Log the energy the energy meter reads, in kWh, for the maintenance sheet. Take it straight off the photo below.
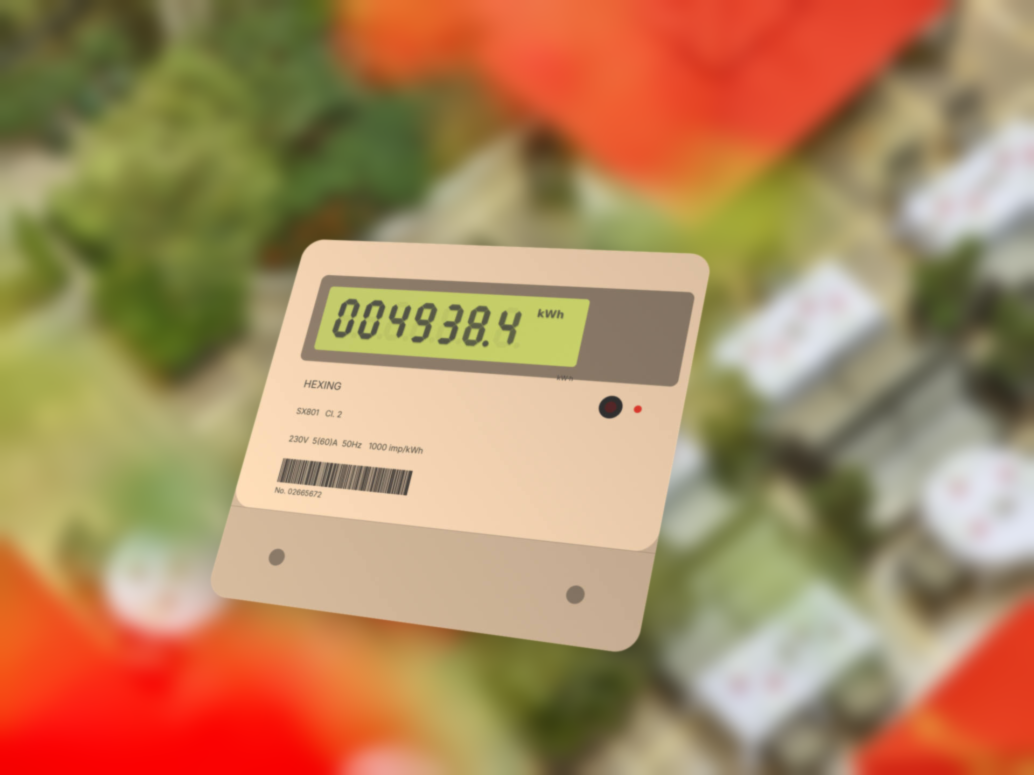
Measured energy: 4938.4 kWh
